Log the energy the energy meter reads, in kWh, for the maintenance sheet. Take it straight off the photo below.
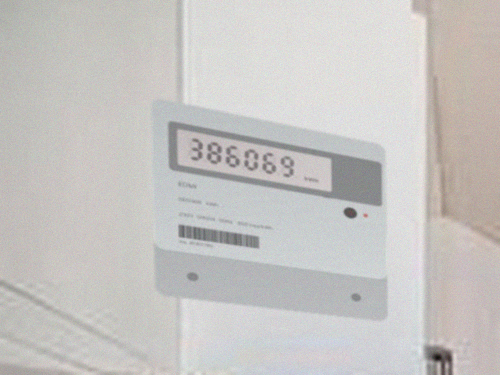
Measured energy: 386069 kWh
